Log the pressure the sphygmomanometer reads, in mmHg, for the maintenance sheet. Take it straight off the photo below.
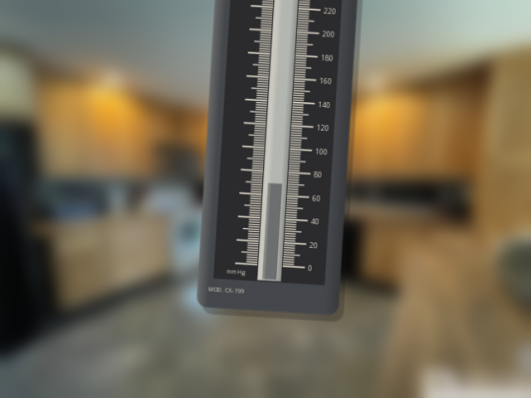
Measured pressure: 70 mmHg
